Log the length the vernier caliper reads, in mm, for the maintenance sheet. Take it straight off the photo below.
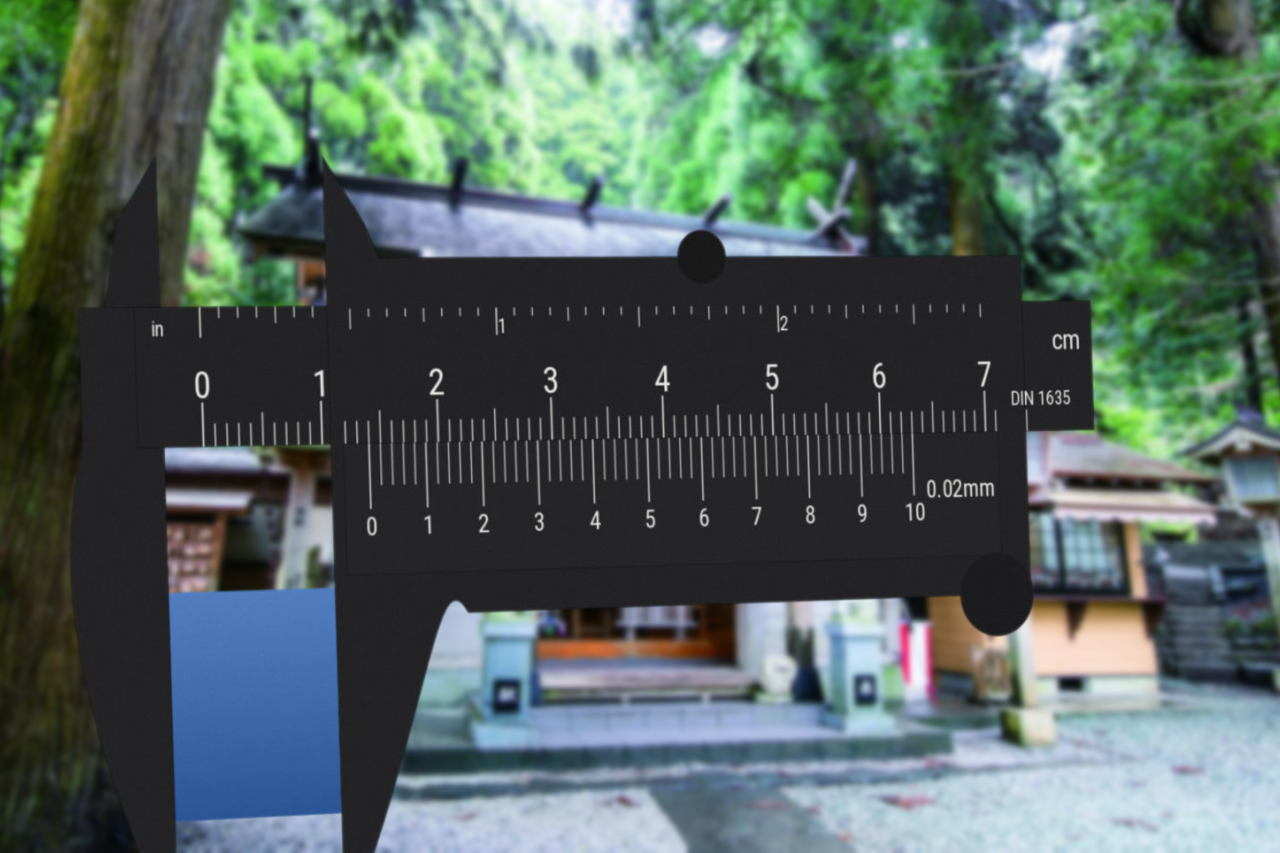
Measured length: 14.0 mm
